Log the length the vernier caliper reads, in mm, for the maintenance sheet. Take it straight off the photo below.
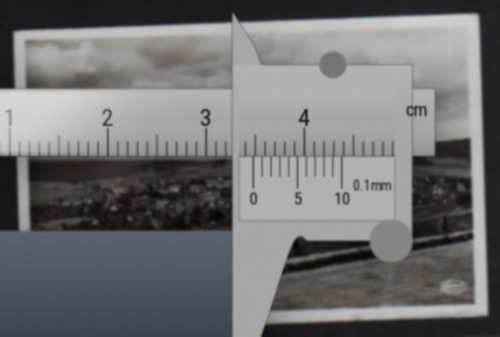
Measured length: 34.8 mm
